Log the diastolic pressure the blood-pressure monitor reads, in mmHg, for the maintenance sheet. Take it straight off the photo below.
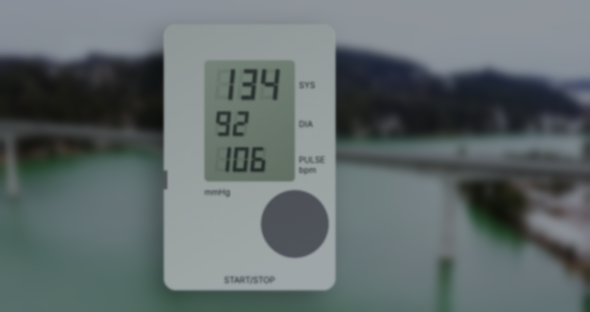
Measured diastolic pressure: 92 mmHg
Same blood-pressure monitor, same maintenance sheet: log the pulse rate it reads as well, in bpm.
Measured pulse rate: 106 bpm
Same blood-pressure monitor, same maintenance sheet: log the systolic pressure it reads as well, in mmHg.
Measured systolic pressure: 134 mmHg
